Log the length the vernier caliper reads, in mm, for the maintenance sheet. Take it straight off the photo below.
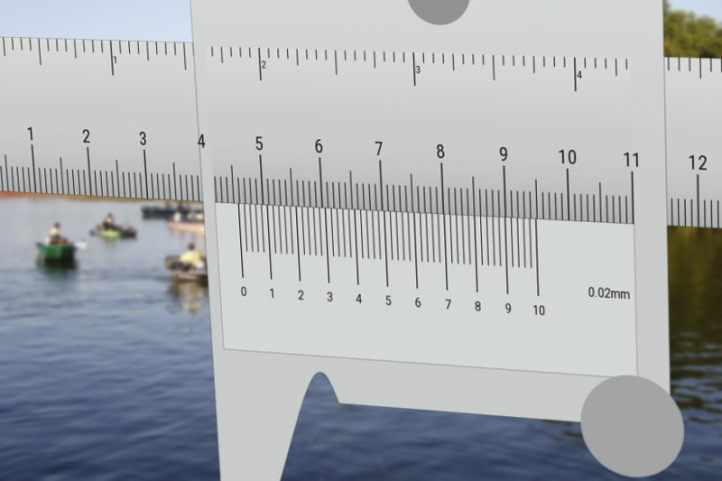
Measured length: 45.8 mm
